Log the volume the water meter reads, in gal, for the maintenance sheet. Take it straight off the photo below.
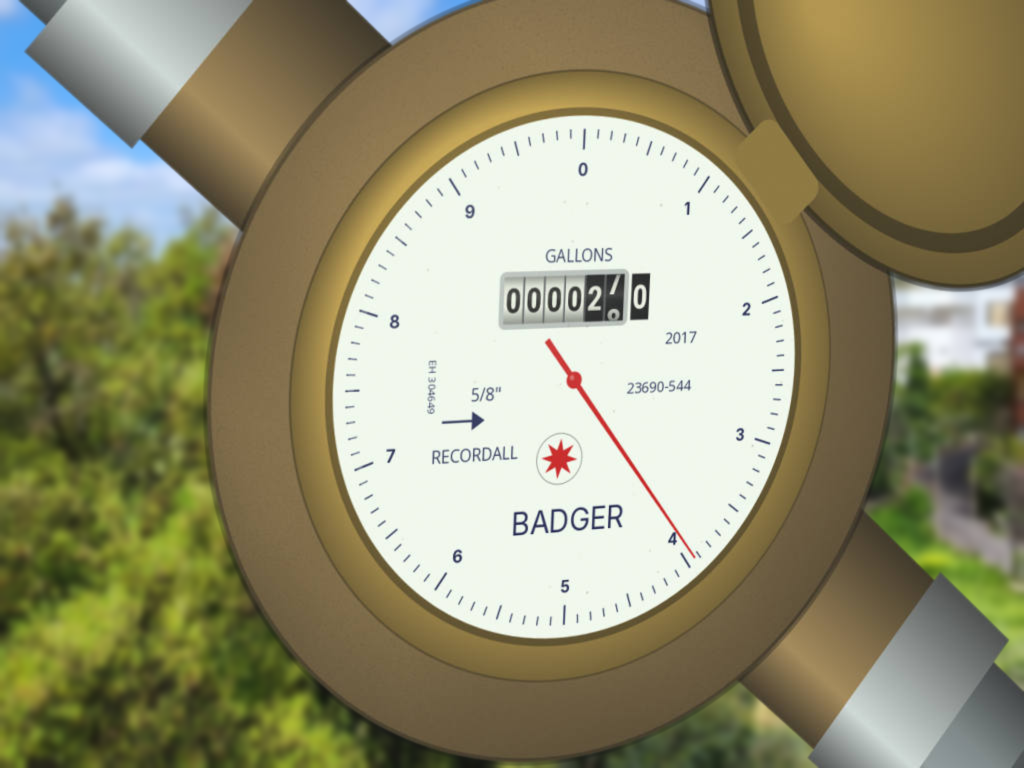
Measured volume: 273.9 gal
